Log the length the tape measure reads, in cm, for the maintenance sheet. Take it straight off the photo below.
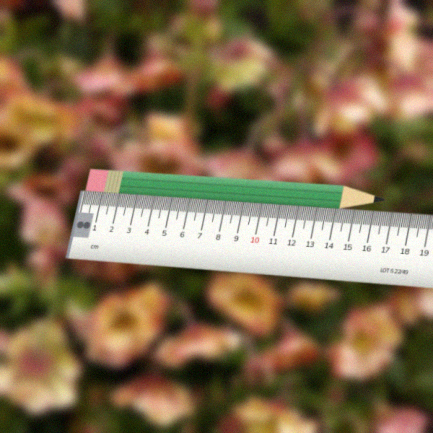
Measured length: 16.5 cm
